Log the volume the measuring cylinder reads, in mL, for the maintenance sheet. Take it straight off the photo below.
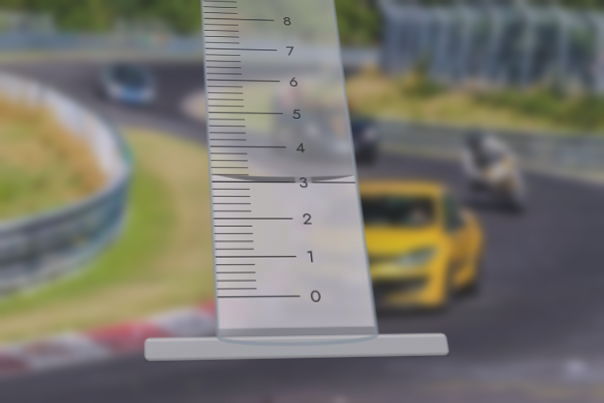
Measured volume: 3 mL
